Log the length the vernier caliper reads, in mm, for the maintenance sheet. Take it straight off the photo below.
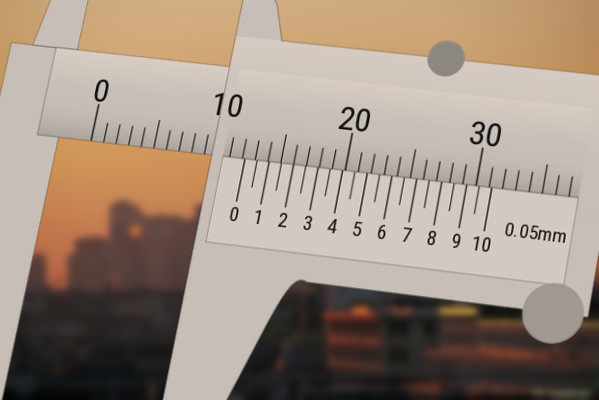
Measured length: 12.2 mm
